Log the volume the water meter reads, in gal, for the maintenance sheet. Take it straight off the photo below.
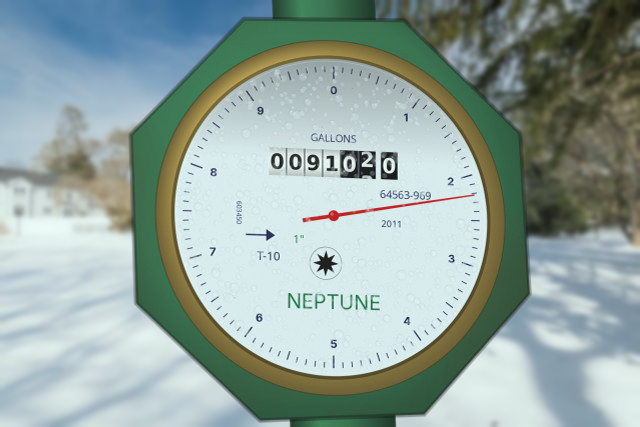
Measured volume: 91022.2 gal
